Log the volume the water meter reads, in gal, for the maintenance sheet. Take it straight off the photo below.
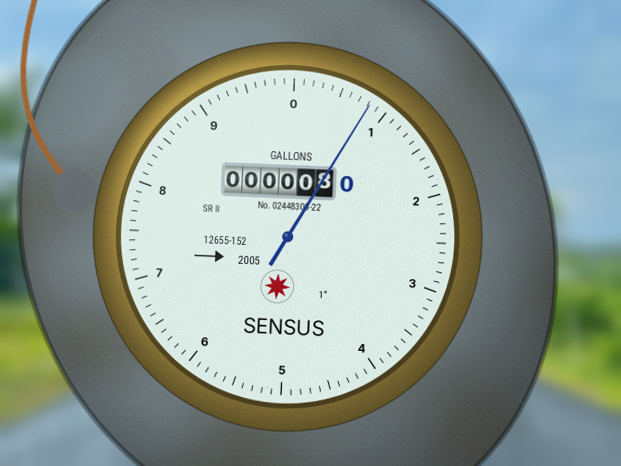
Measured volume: 80.8 gal
